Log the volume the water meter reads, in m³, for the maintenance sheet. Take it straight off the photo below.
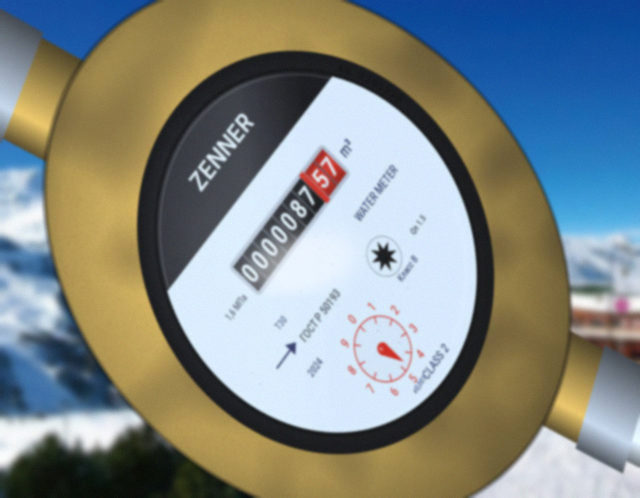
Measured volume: 87.574 m³
